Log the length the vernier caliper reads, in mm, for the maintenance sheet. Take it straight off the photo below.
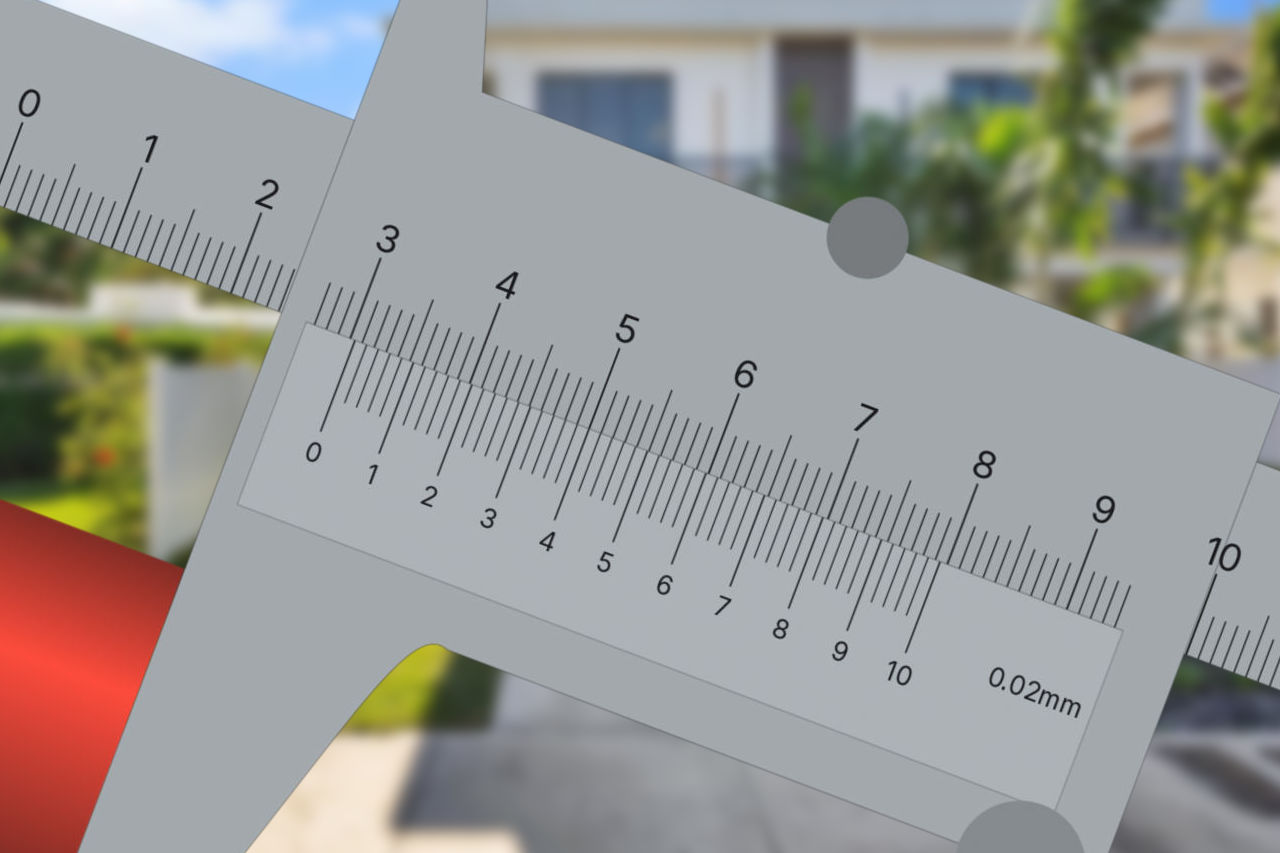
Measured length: 30.4 mm
